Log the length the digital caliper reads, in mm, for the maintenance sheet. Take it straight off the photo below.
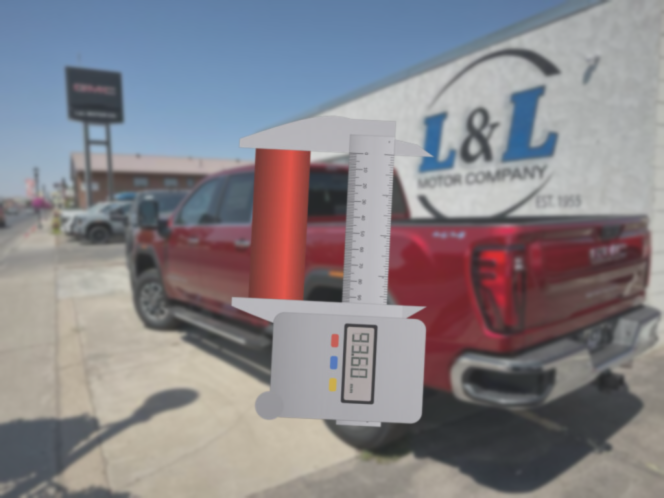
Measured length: 93.60 mm
